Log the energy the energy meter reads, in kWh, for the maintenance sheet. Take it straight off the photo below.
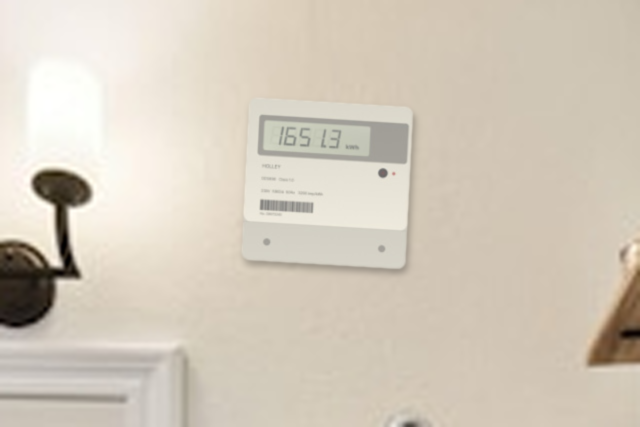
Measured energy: 1651.3 kWh
